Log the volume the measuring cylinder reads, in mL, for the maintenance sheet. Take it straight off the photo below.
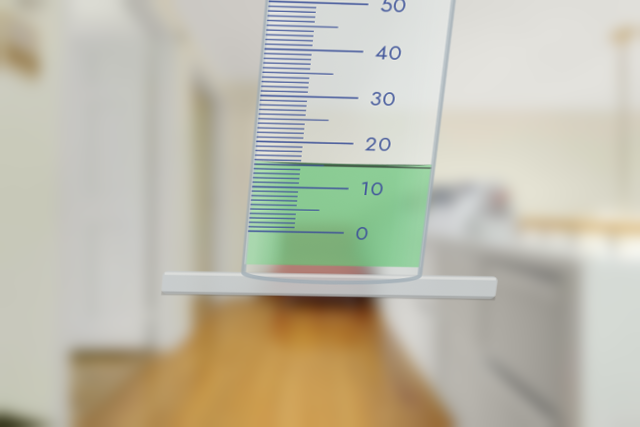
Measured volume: 15 mL
